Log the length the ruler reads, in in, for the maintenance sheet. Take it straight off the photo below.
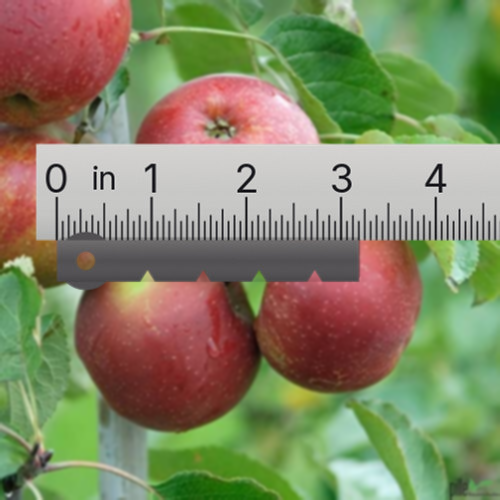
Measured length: 3.1875 in
